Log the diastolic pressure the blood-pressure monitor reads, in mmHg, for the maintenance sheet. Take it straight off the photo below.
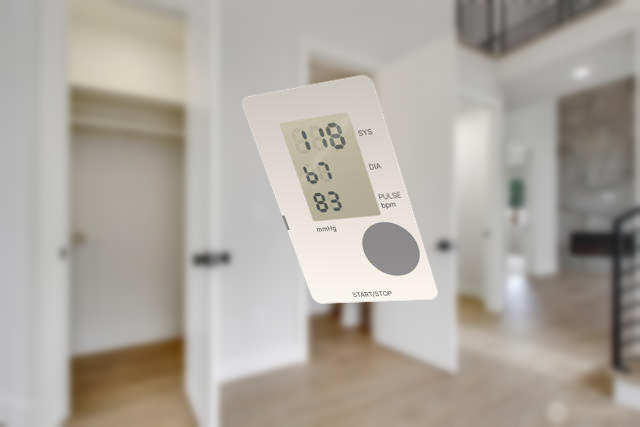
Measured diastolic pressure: 67 mmHg
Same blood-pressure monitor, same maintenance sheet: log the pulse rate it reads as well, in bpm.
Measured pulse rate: 83 bpm
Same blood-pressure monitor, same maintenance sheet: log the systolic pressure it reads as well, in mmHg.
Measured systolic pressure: 118 mmHg
